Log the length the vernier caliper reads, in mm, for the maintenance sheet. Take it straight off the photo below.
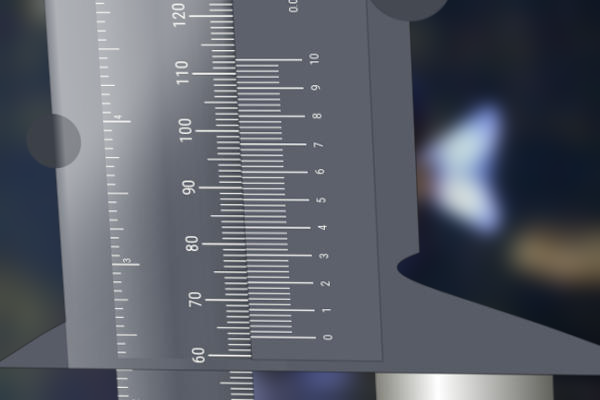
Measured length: 63.4 mm
